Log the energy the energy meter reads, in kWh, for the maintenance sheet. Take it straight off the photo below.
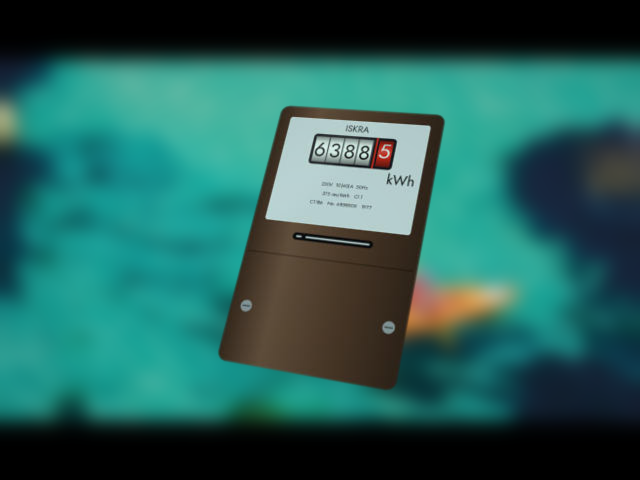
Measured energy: 6388.5 kWh
